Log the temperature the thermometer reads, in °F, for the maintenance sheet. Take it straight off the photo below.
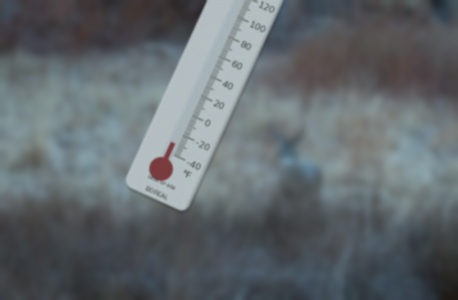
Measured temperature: -30 °F
